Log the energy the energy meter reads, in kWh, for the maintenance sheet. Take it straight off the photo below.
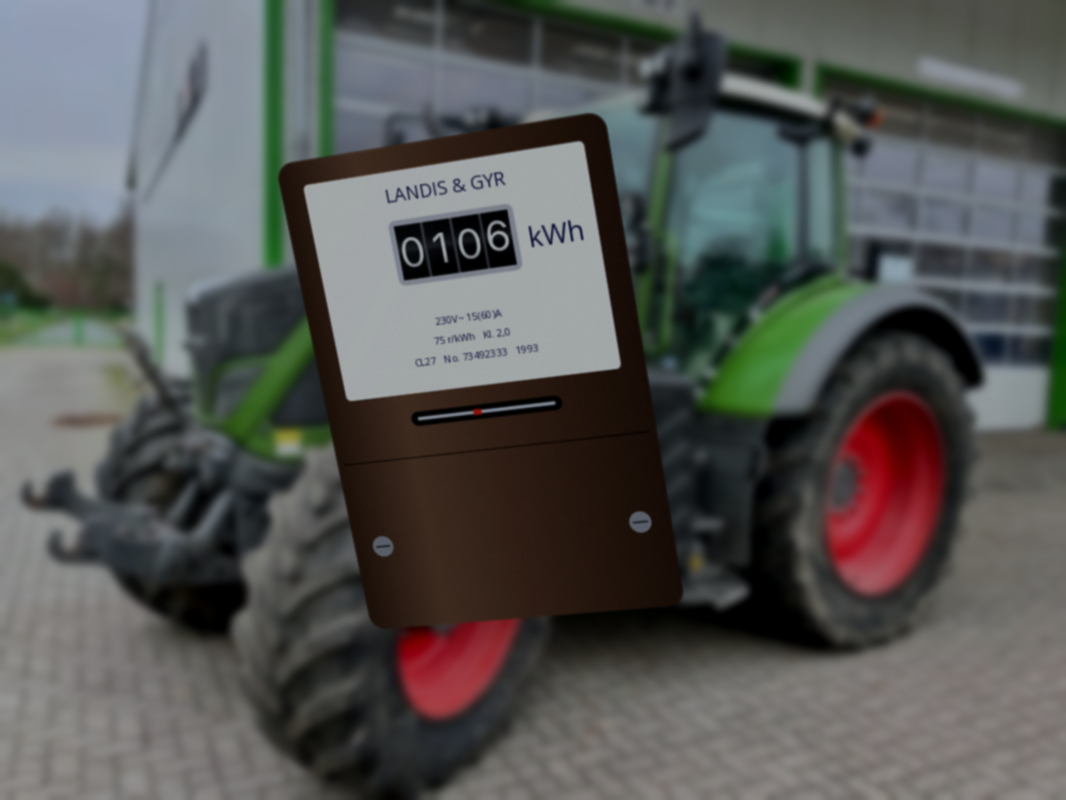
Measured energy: 106 kWh
